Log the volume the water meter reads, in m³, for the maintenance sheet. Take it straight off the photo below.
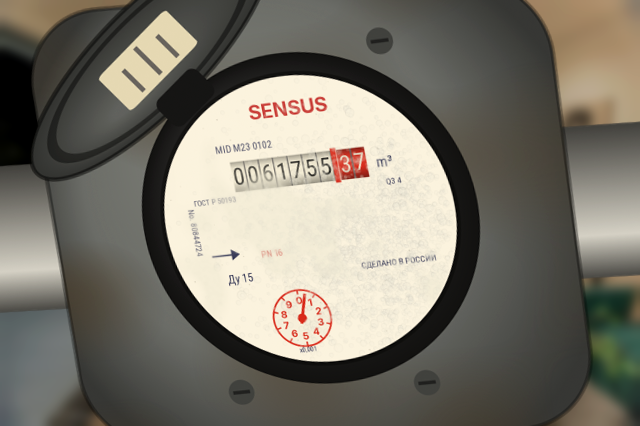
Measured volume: 61755.370 m³
